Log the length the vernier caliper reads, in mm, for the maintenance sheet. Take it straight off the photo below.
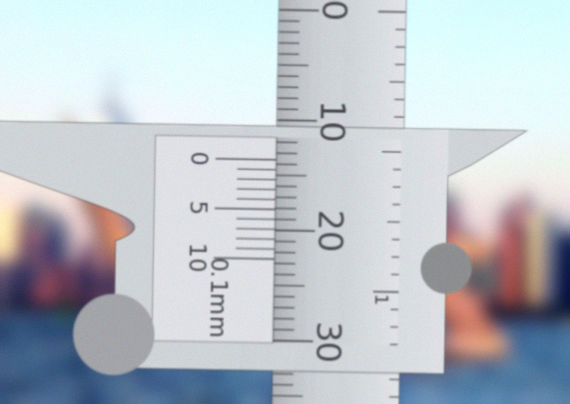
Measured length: 13.6 mm
